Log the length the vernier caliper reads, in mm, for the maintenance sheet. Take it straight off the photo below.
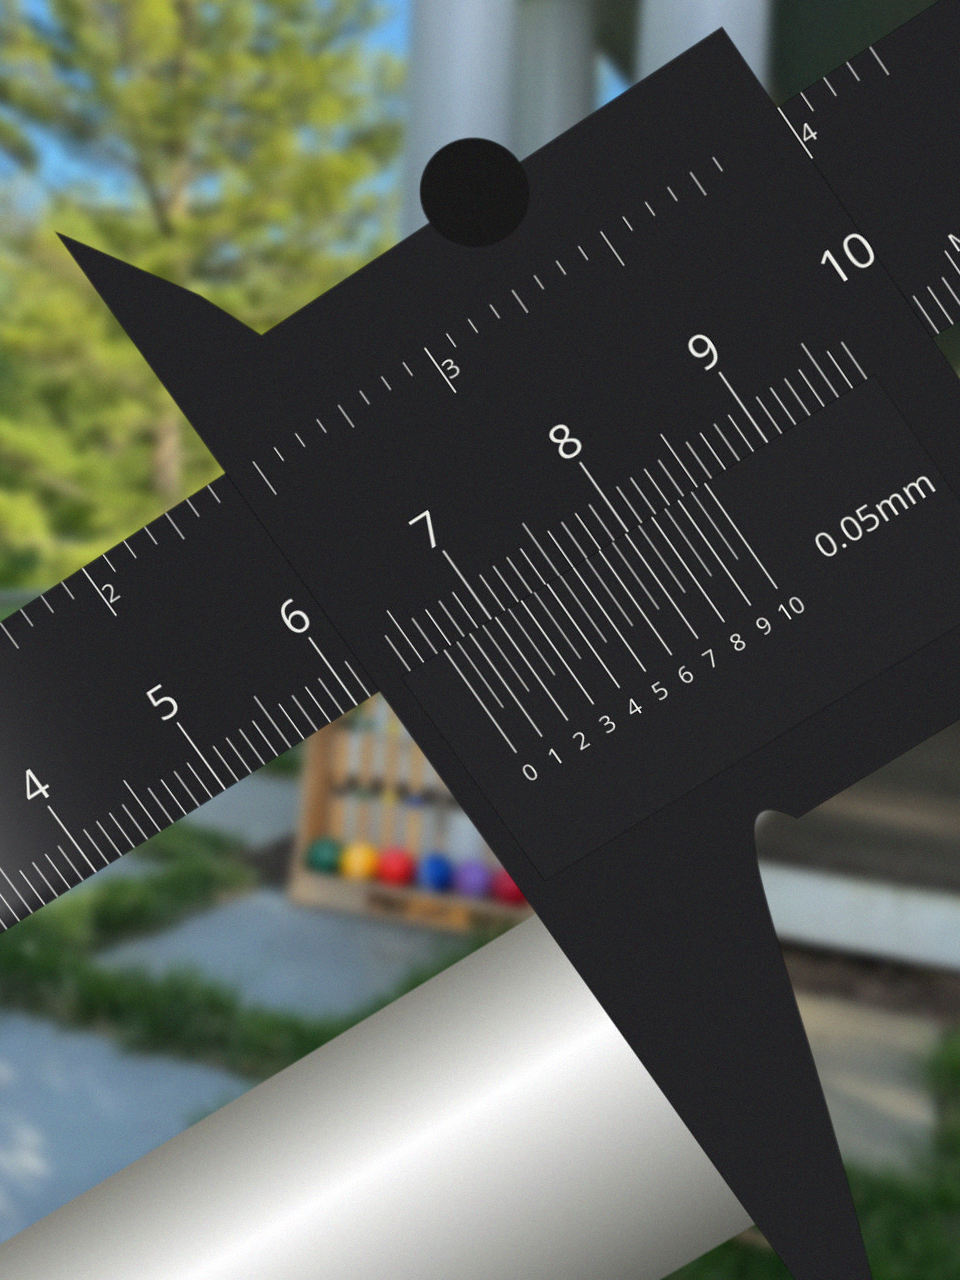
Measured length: 66.5 mm
